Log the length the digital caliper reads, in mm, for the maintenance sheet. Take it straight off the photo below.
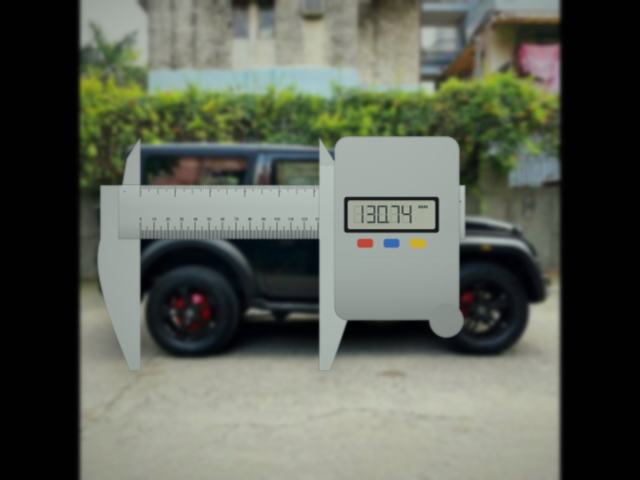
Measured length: 130.74 mm
